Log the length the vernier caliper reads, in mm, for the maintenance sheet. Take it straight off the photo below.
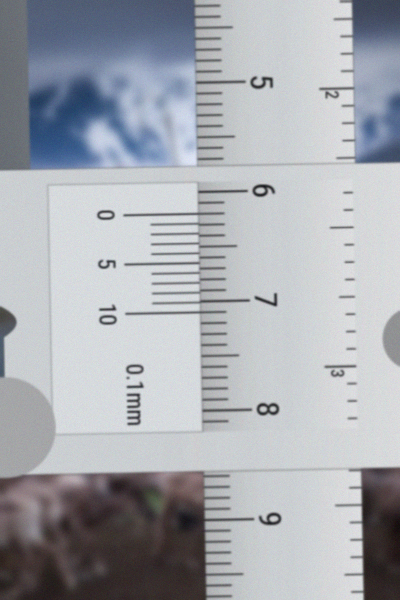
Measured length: 62.0 mm
